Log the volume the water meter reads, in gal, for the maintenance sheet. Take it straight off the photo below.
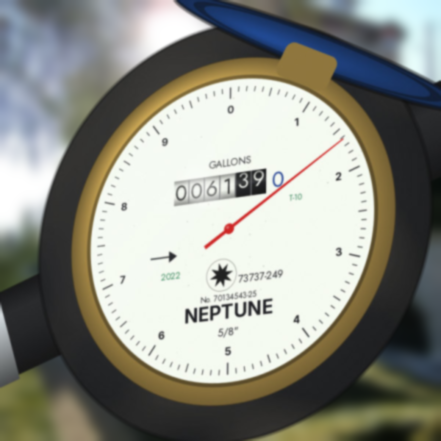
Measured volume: 61391.6 gal
